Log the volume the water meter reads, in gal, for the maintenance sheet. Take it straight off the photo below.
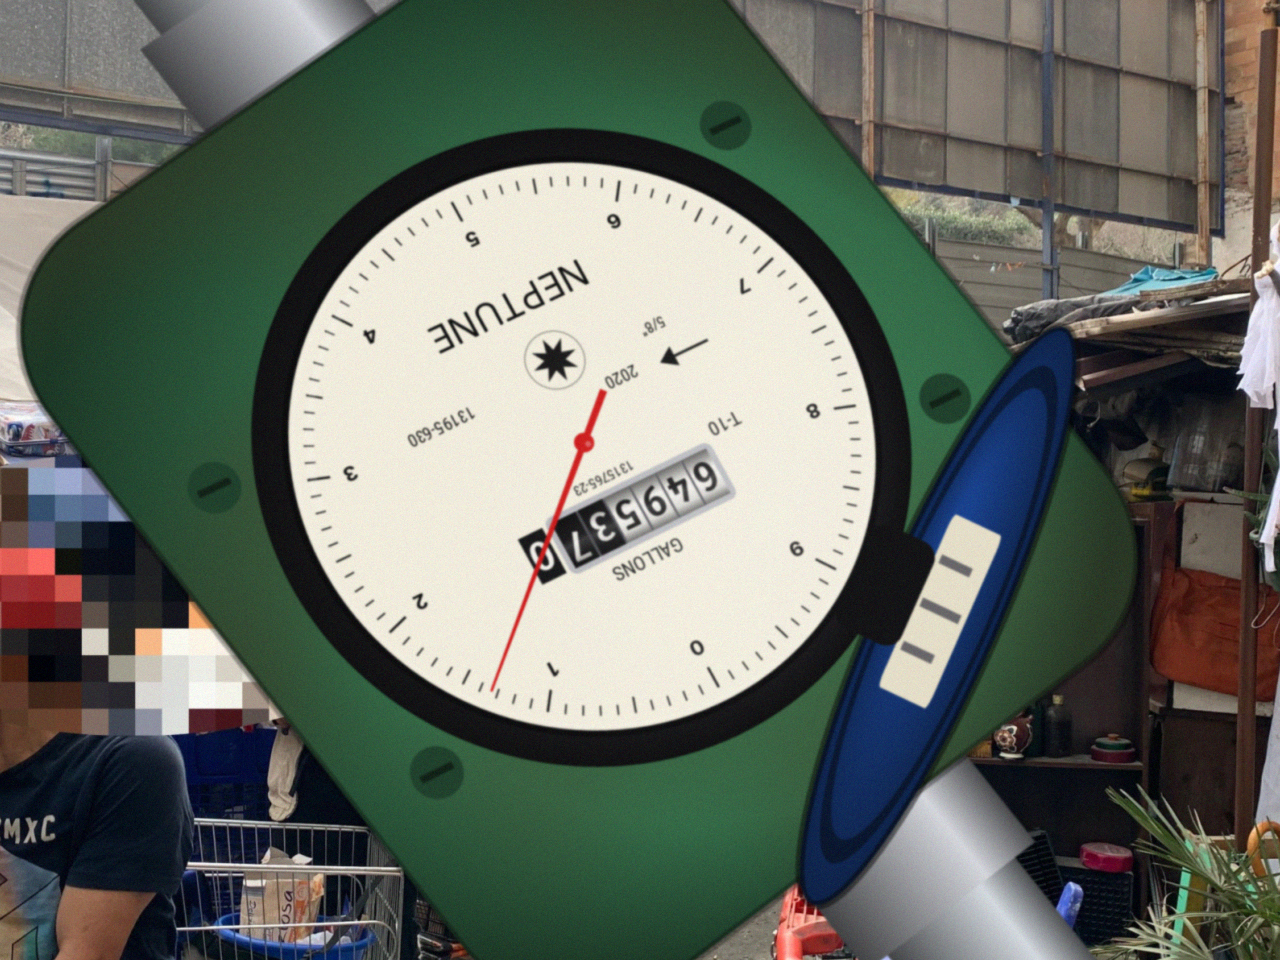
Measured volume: 6495371.3 gal
